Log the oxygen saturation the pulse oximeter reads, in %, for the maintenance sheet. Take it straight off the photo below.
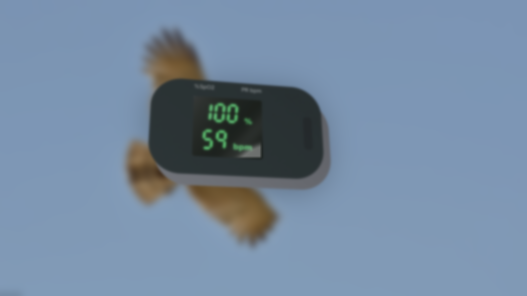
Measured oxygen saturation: 100 %
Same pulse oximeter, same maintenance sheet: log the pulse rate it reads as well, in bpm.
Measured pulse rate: 59 bpm
